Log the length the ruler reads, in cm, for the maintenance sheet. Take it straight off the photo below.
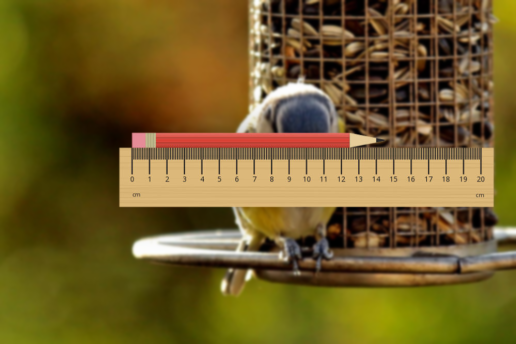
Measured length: 14.5 cm
